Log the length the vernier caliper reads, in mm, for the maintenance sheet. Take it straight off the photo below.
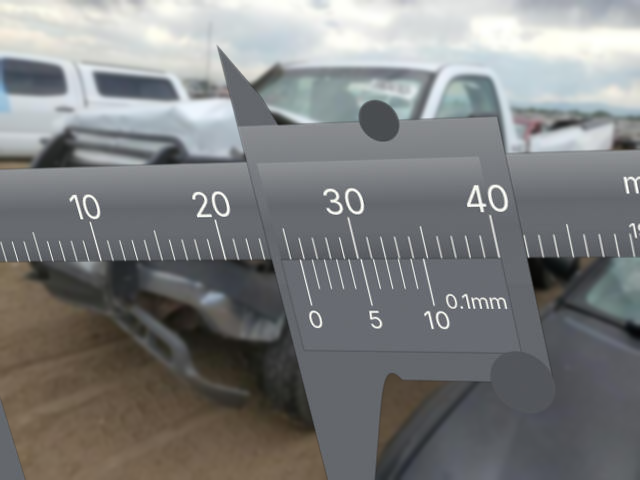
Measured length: 25.7 mm
